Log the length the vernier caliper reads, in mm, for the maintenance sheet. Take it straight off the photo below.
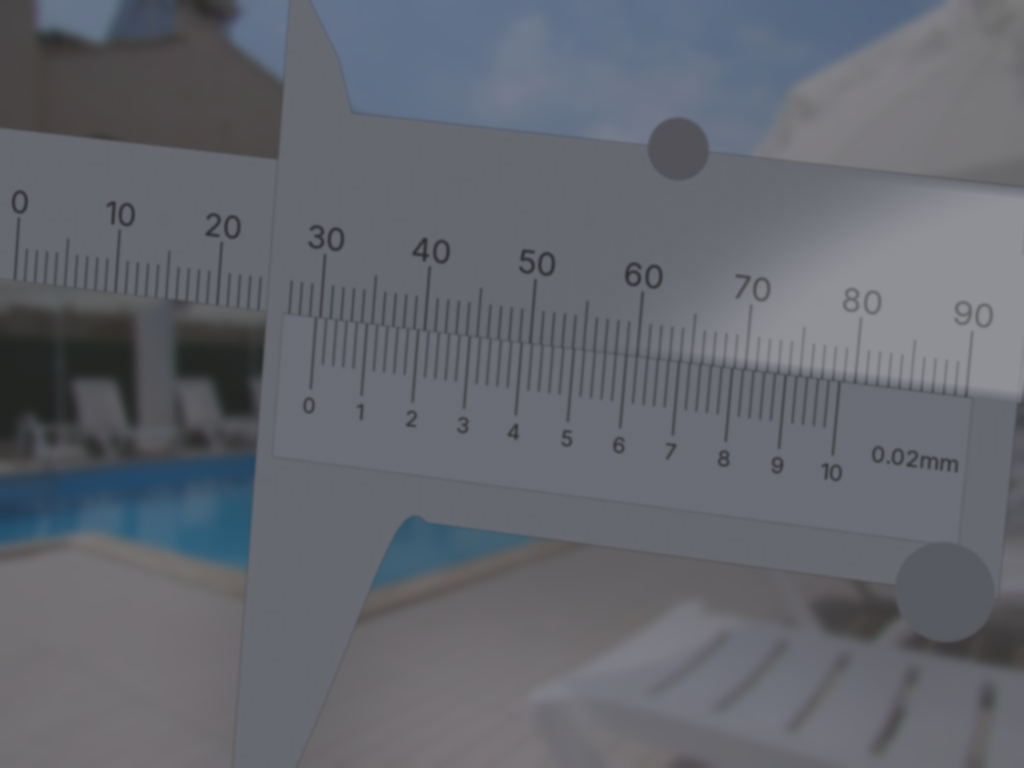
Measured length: 29.6 mm
